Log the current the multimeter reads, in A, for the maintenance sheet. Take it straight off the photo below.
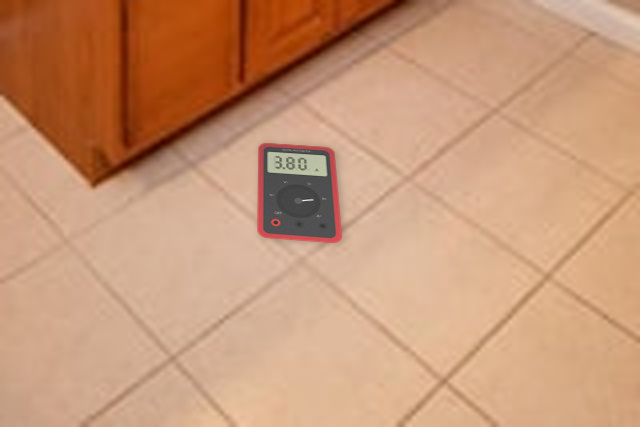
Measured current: 3.80 A
